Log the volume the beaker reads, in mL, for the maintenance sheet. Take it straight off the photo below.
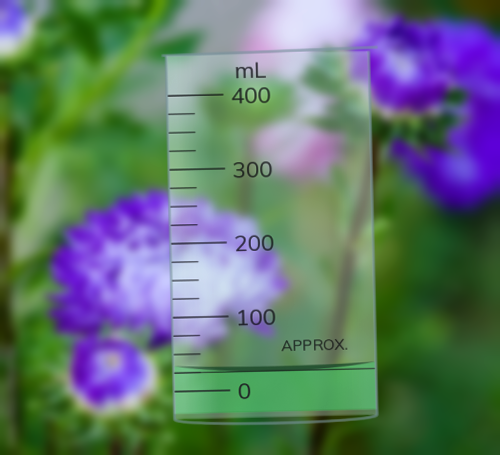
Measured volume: 25 mL
